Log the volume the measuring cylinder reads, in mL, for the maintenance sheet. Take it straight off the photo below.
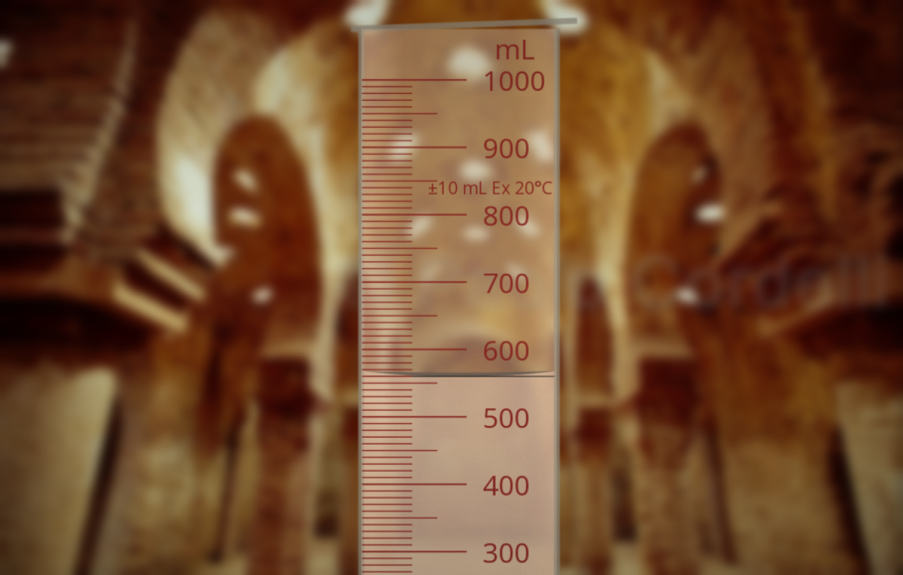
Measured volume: 560 mL
